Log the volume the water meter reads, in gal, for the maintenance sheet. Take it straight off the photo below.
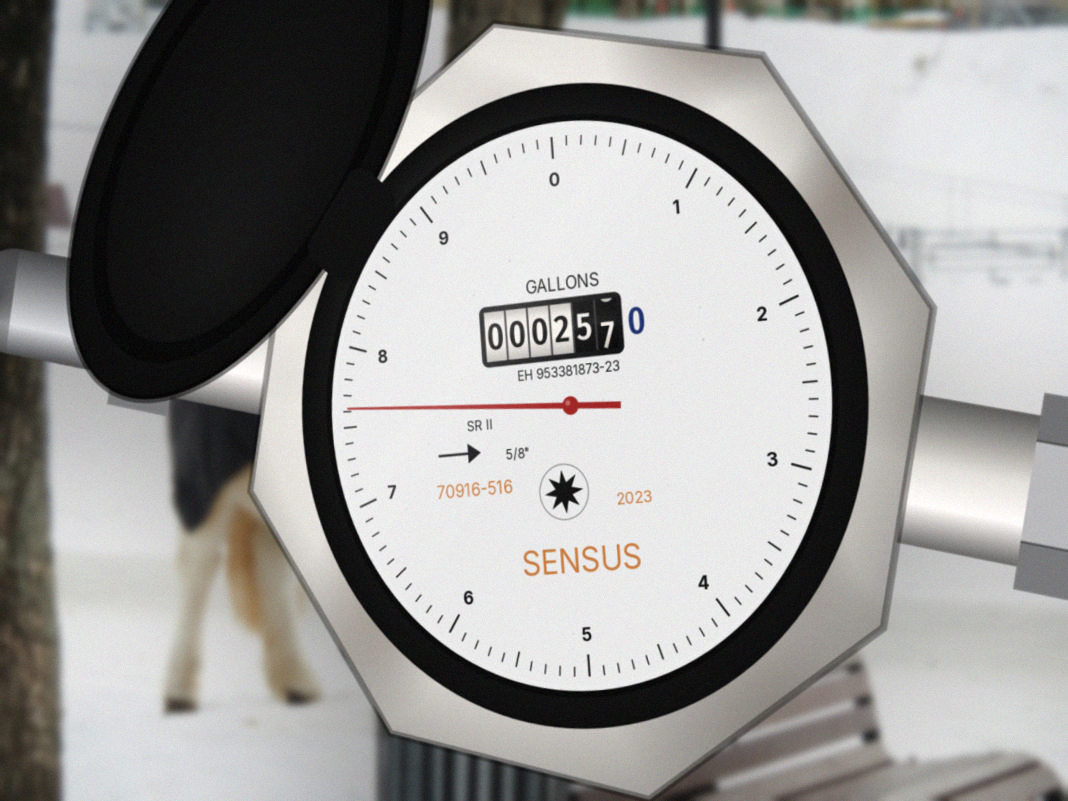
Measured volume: 2567.6 gal
